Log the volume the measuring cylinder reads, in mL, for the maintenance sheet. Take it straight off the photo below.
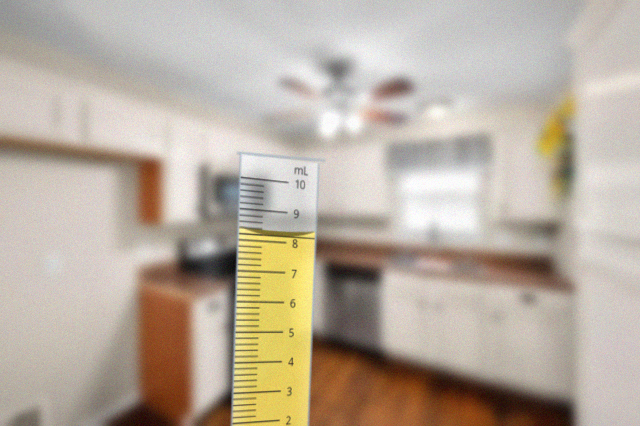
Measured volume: 8.2 mL
